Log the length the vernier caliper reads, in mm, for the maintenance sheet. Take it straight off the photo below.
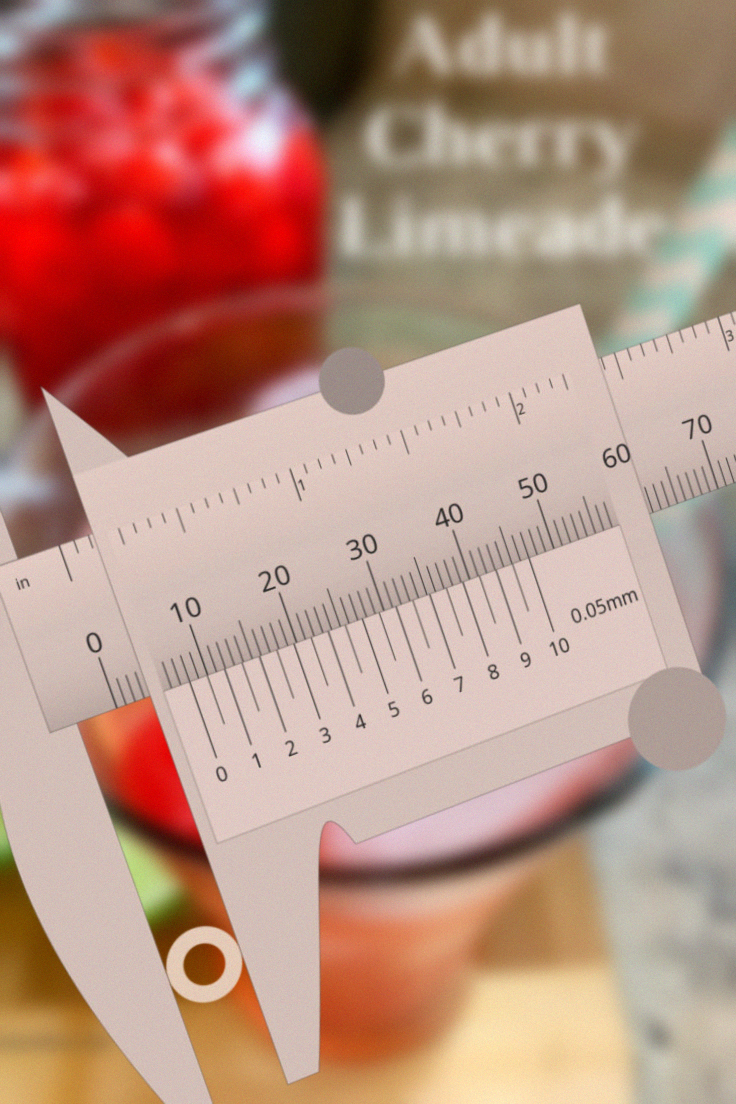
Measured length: 8.0 mm
